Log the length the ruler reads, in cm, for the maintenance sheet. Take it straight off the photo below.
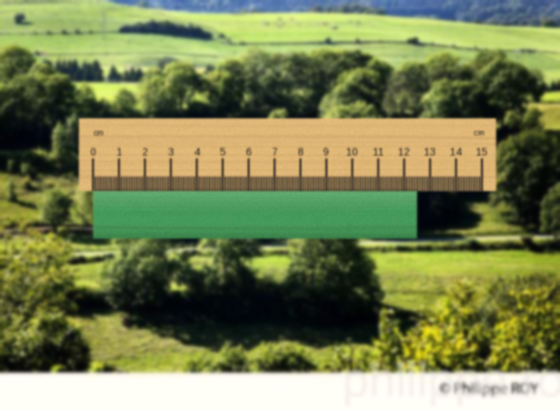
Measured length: 12.5 cm
